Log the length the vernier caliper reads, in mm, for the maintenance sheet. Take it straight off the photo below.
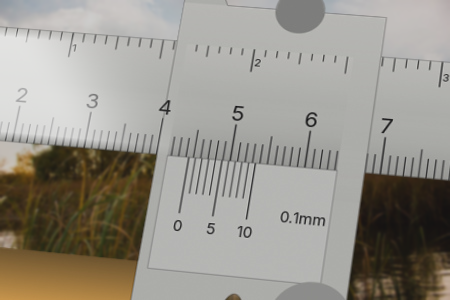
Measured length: 44.4 mm
